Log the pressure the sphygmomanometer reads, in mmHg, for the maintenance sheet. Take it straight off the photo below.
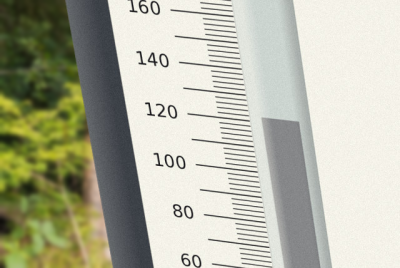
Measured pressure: 122 mmHg
